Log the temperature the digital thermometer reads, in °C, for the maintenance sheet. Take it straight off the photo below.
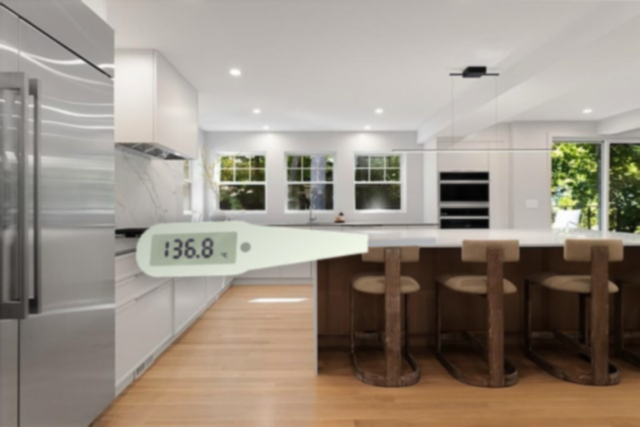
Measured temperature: 136.8 °C
